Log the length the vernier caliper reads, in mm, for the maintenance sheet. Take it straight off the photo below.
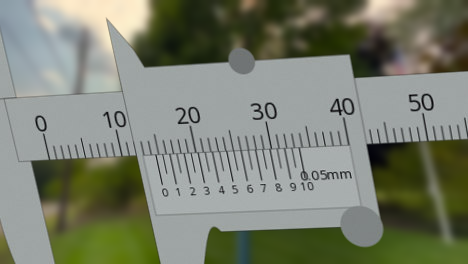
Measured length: 14.6 mm
